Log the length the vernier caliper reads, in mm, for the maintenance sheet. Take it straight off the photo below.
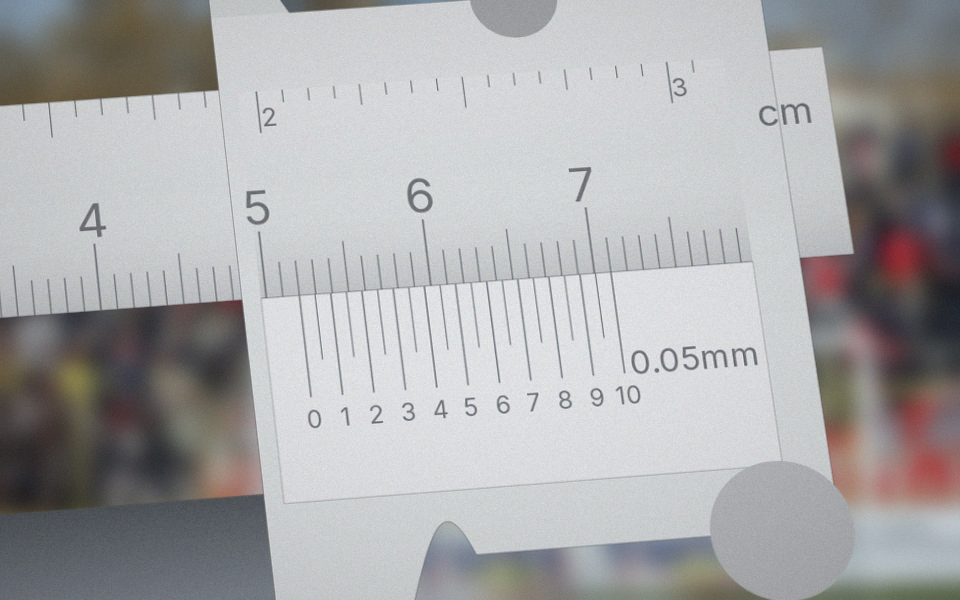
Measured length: 52.0 mm
